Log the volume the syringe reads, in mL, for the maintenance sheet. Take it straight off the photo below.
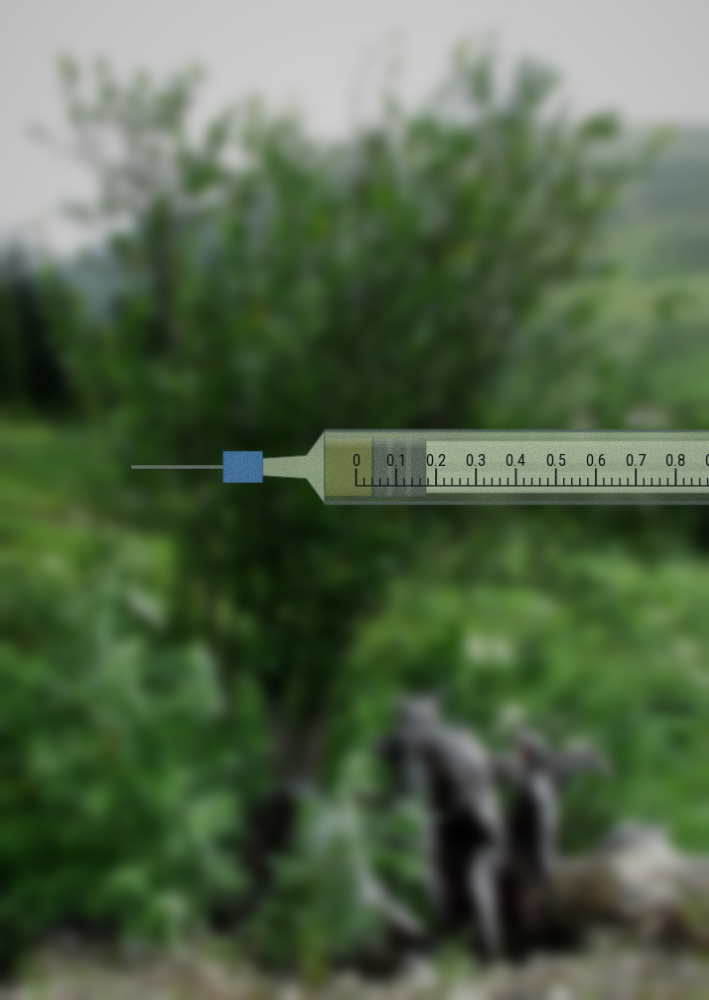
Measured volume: 0.04 mL
